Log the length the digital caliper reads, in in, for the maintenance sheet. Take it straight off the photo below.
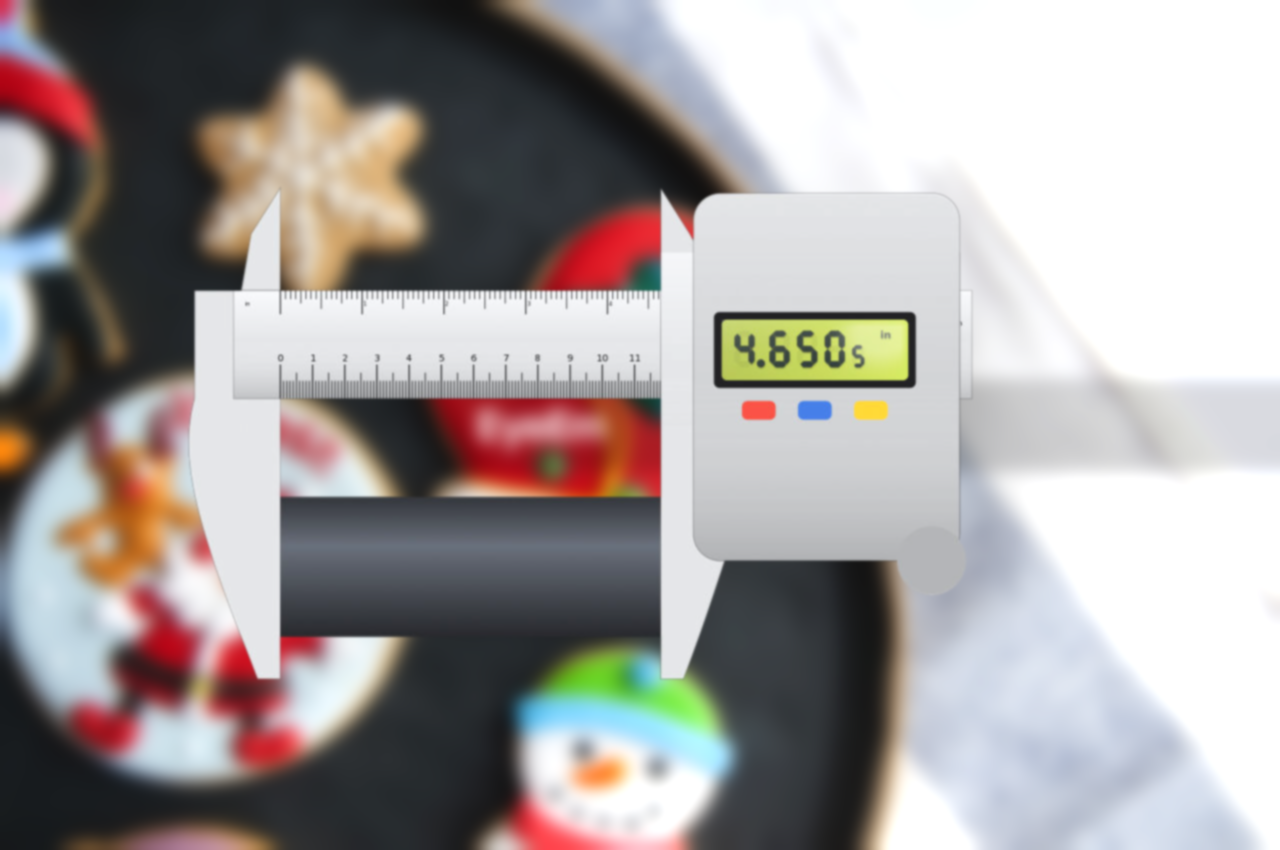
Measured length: 4.6505 in
